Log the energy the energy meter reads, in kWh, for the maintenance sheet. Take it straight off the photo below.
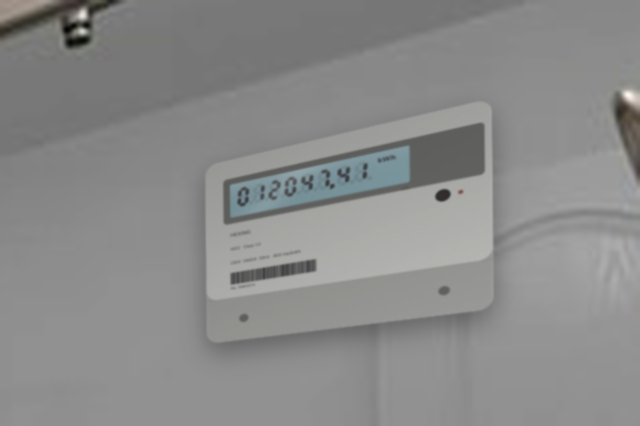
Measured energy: 12047.41 kWh
